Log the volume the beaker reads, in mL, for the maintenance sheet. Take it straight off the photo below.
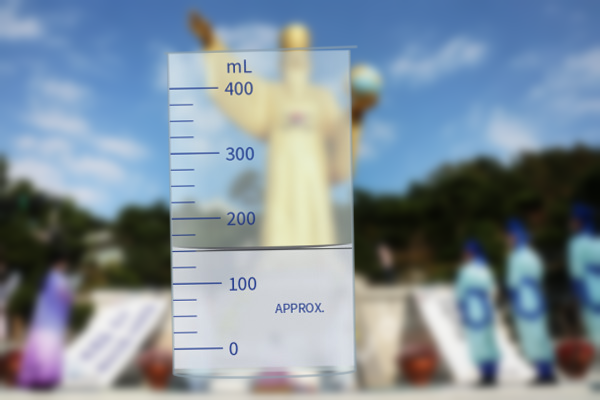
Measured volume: 150 mL
